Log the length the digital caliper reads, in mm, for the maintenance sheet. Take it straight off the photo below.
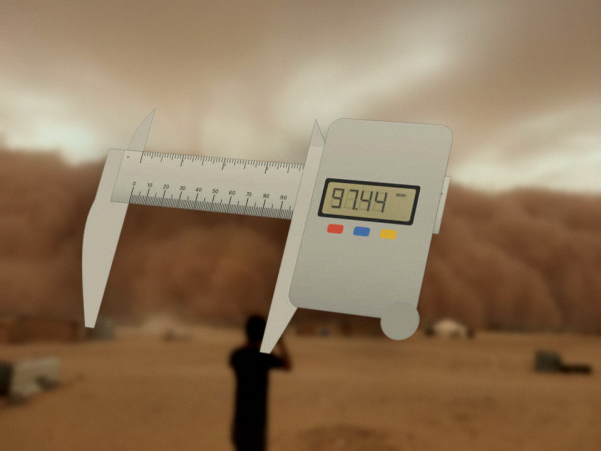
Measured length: 97.44 mm
